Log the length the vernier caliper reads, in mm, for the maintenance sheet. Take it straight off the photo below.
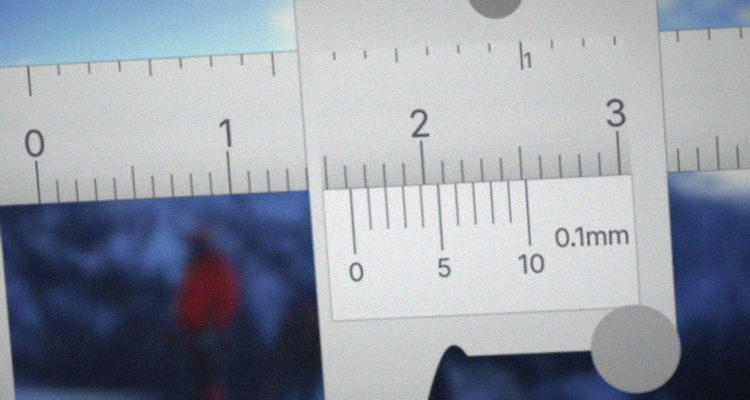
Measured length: 16.2 mm
